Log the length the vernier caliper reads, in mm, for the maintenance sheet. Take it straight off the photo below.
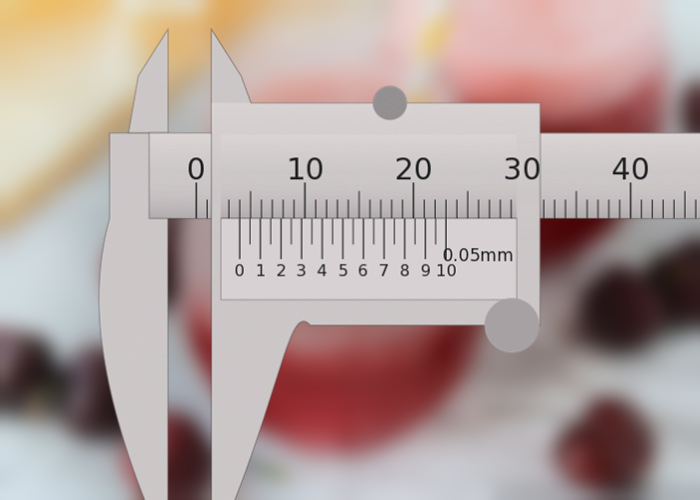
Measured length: 4.0 mm
